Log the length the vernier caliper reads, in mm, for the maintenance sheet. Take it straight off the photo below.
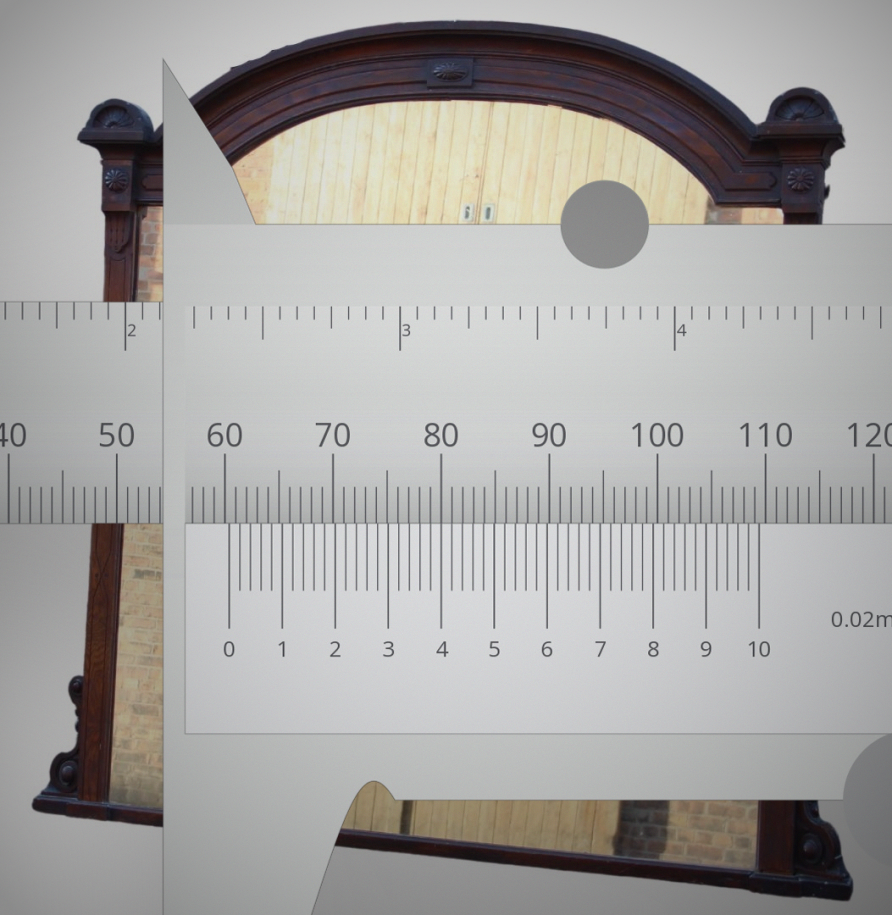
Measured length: 60.4 mm
